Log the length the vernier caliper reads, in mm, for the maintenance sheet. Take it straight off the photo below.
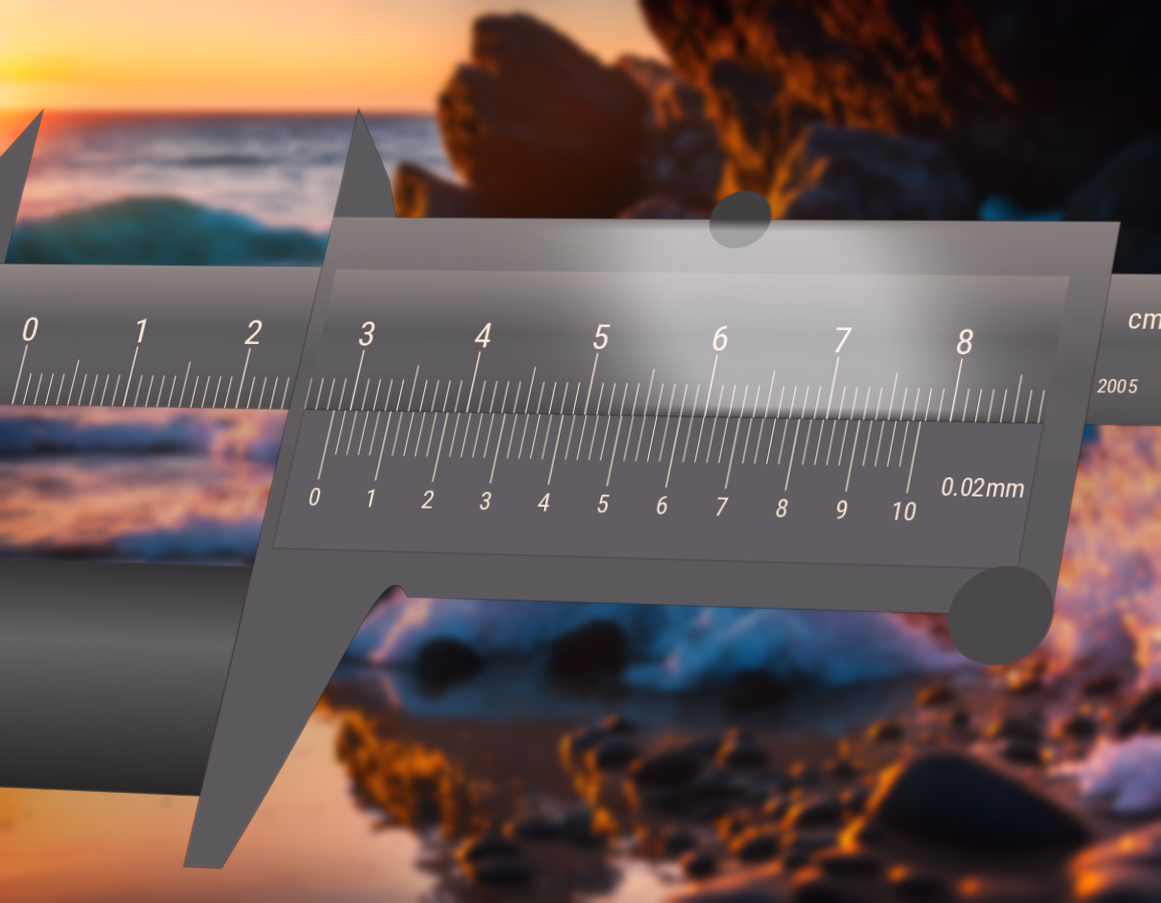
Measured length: 28.6 mm
